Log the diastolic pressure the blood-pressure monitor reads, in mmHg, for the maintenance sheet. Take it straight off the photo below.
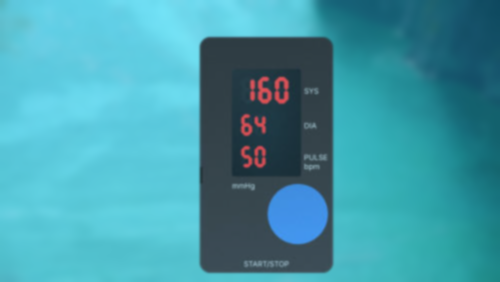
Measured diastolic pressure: 64 mmHg
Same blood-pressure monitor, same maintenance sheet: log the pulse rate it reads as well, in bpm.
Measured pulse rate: 50 bpm
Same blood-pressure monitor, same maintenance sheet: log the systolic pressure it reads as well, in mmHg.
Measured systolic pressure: 160 mmHg
